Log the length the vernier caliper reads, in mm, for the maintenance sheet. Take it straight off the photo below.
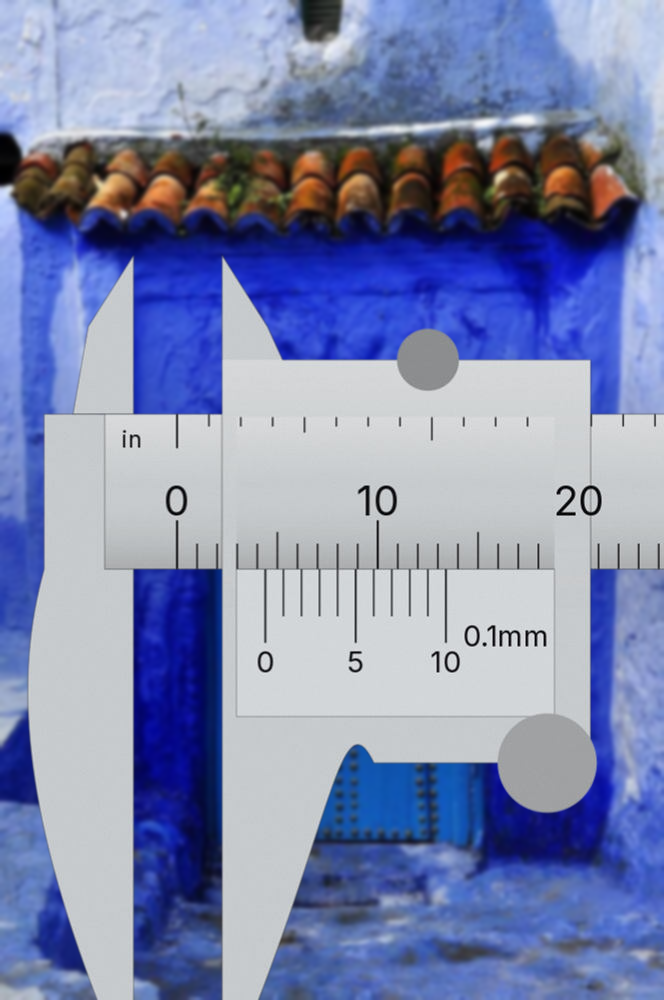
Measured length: 4.4 mm
